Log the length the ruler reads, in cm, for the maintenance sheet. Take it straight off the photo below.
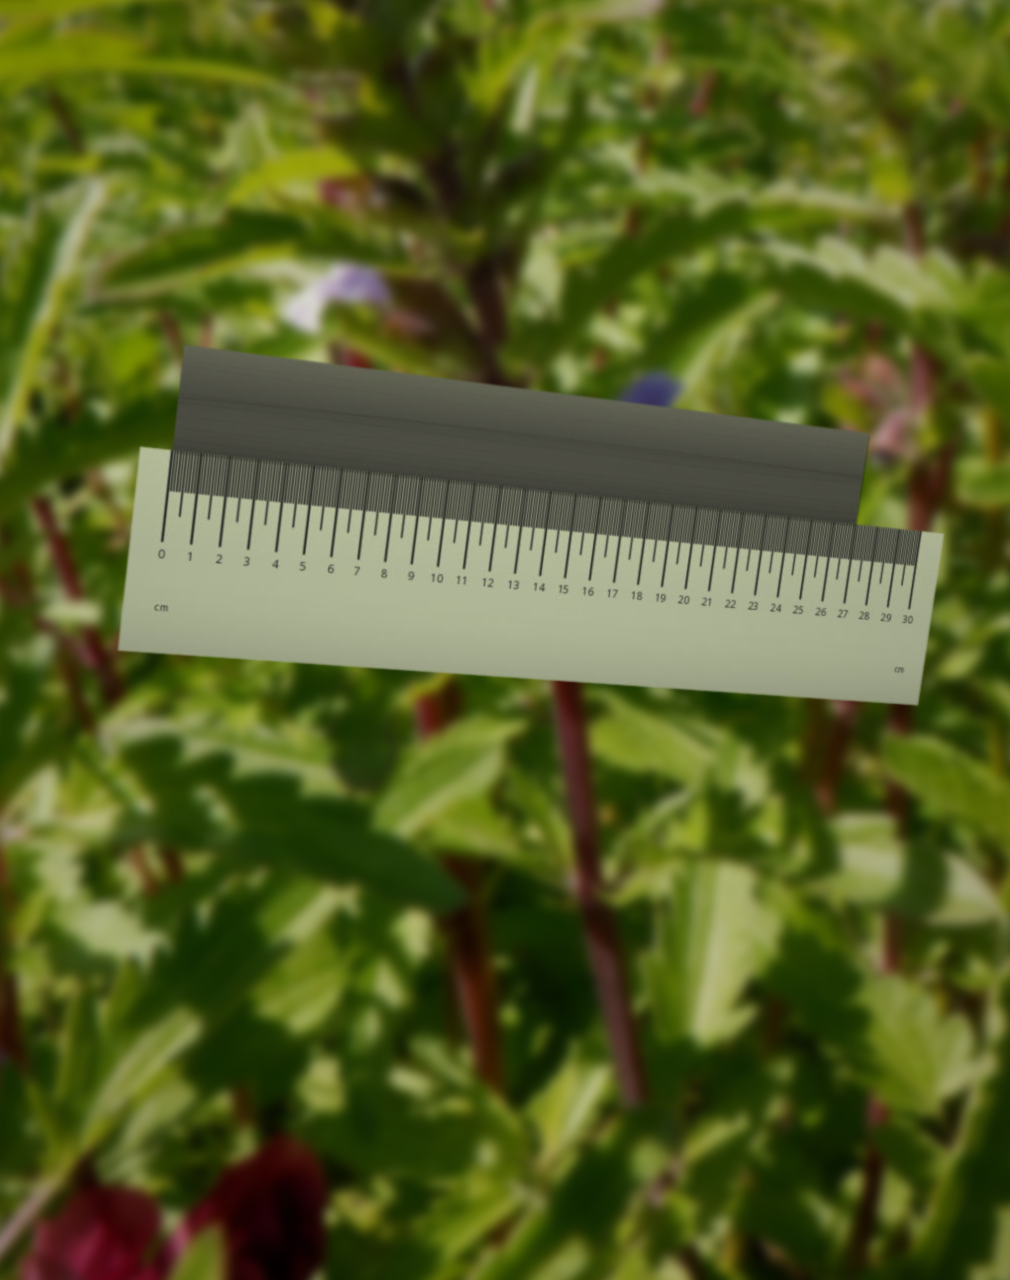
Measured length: 27 cm
